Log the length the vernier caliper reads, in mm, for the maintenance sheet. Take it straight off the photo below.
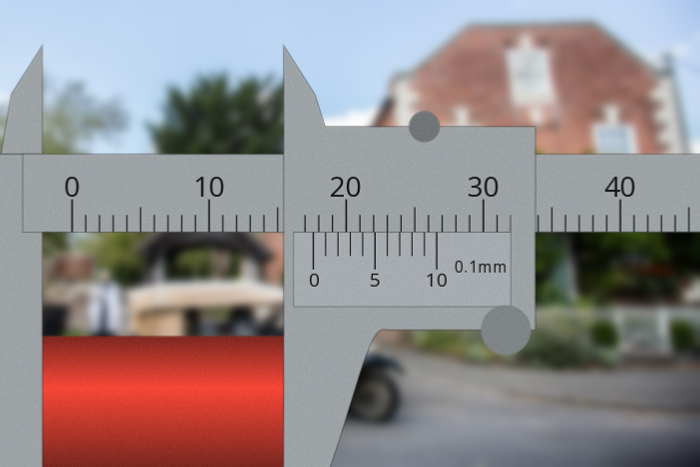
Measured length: 17.6 mm
